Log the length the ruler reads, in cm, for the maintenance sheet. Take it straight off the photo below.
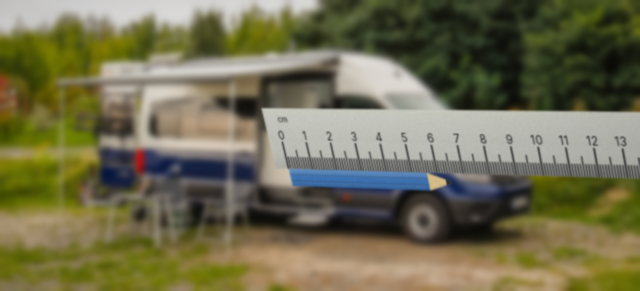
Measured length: 6.5 cm
